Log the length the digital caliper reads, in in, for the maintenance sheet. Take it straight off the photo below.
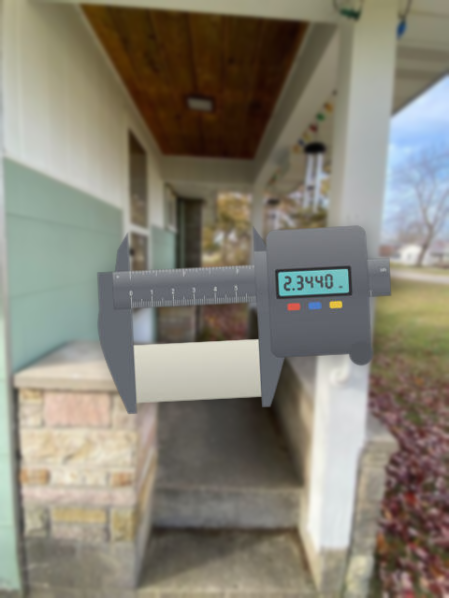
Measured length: 2.3440 in
